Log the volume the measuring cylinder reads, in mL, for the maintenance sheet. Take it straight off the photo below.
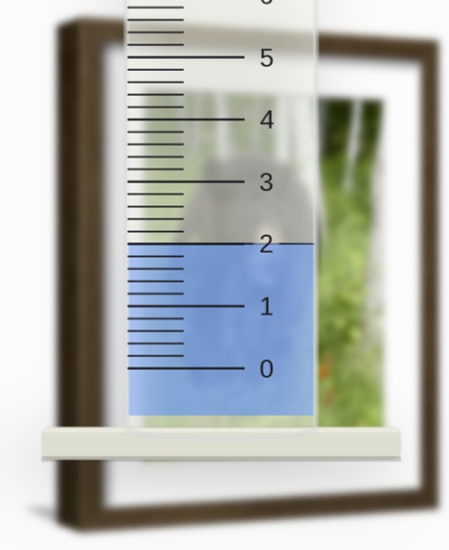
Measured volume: 2 mL
